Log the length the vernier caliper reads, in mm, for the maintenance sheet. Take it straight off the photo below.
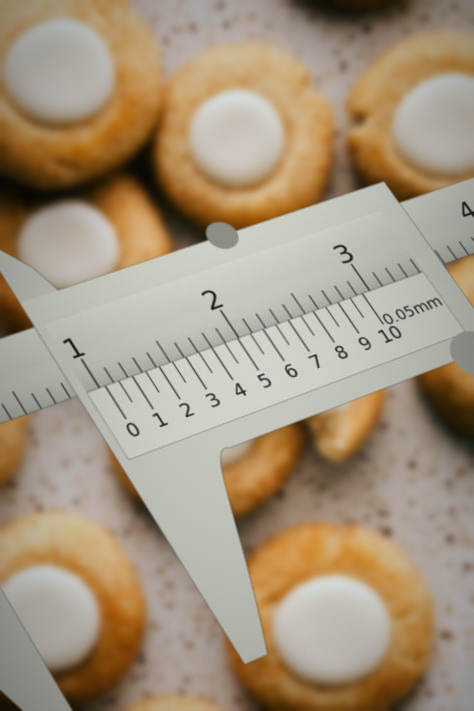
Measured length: 10.4 mm
